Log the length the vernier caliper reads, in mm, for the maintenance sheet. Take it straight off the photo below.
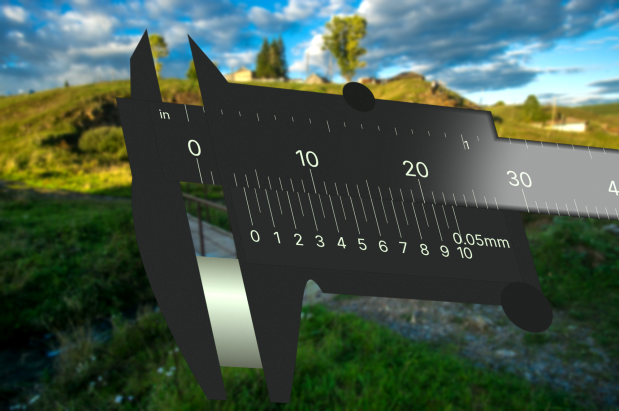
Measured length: 3.6 mm
